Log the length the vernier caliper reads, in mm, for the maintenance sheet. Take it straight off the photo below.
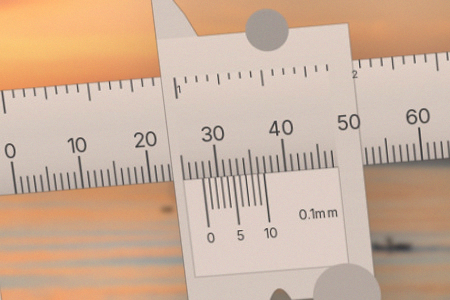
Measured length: 27.8 mm
